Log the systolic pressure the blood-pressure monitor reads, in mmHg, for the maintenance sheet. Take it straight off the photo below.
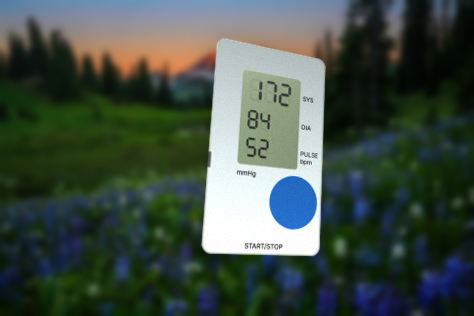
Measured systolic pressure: 172 mmHg
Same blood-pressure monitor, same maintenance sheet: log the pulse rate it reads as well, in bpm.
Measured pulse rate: 52 bpm
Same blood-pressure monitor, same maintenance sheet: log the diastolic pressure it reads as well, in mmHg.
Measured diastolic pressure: 84 mmHg
